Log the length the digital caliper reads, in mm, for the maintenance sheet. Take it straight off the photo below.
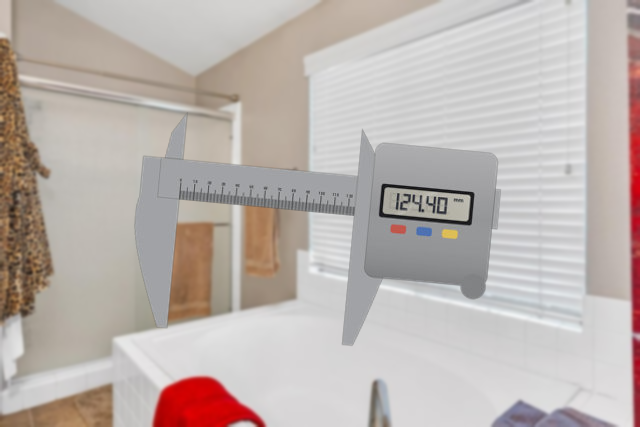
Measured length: 124.40 mm
